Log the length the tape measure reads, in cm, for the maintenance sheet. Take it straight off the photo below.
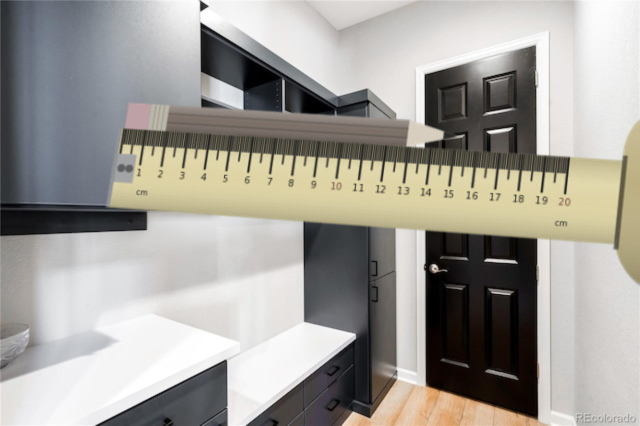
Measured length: 15 cm
